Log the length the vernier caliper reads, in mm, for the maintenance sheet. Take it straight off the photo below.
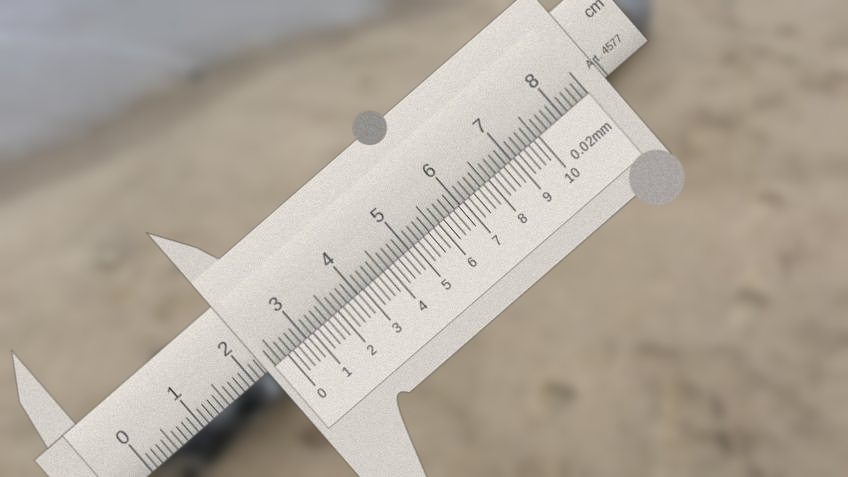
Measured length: 26.4 mm
